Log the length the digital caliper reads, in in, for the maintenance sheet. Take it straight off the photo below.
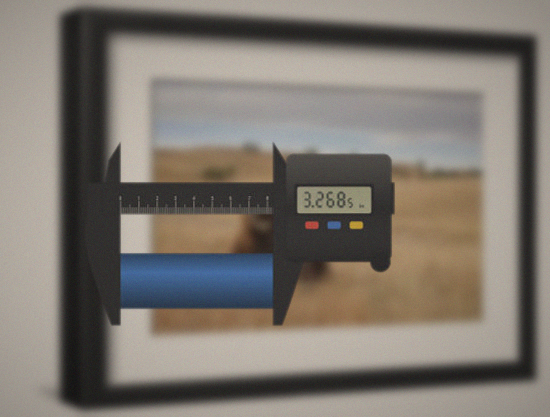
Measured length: 3.2685 in
